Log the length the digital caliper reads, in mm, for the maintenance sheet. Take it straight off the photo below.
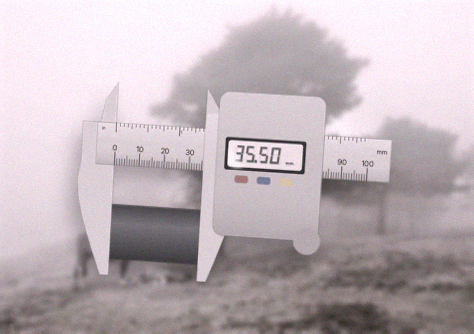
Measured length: 35.50 mm
